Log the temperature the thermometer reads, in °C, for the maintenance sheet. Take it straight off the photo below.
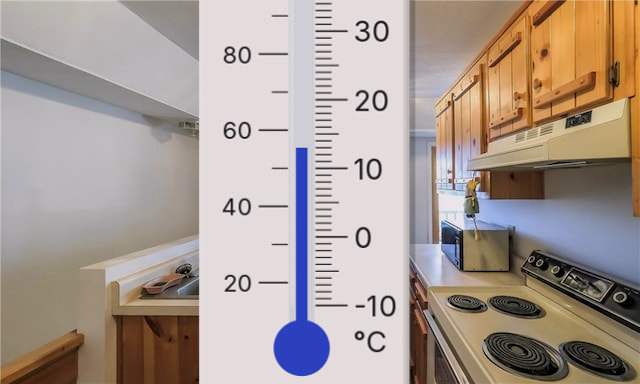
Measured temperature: 13 °C
